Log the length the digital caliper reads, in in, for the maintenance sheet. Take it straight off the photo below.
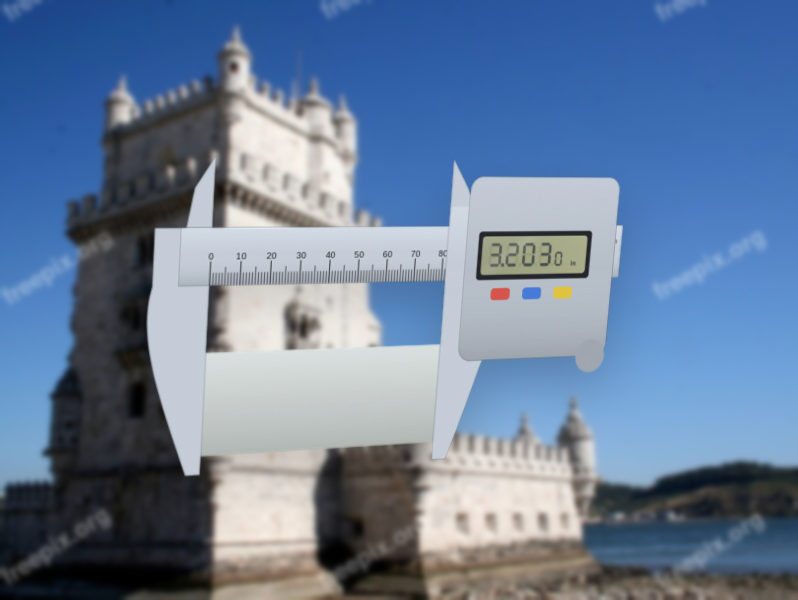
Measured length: 3.2030 in
